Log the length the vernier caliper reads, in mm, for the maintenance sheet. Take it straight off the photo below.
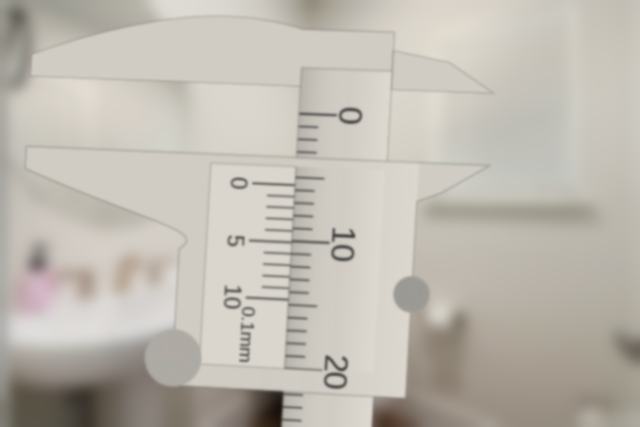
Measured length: 5.6 mm
